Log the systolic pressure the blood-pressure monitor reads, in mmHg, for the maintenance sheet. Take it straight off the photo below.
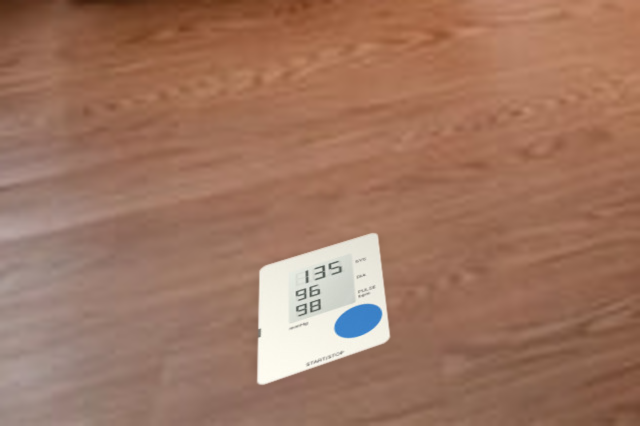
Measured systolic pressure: 135 mmHg
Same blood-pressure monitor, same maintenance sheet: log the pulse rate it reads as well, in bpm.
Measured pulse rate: 98 bpm
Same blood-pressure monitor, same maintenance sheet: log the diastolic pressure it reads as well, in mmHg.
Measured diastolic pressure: 96 mmHg
